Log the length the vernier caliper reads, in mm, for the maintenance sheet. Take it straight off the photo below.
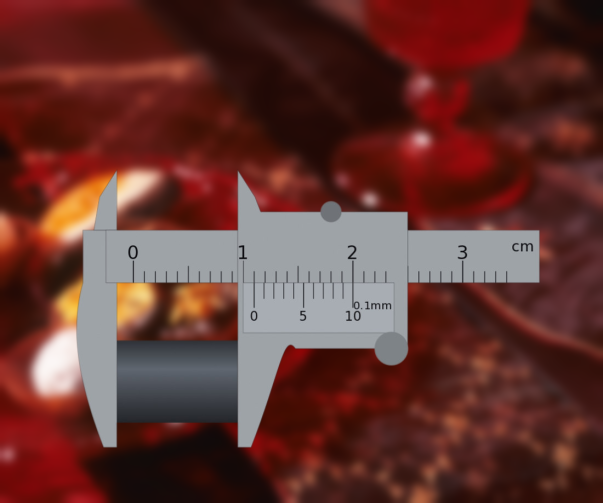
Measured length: 11.0 mm
